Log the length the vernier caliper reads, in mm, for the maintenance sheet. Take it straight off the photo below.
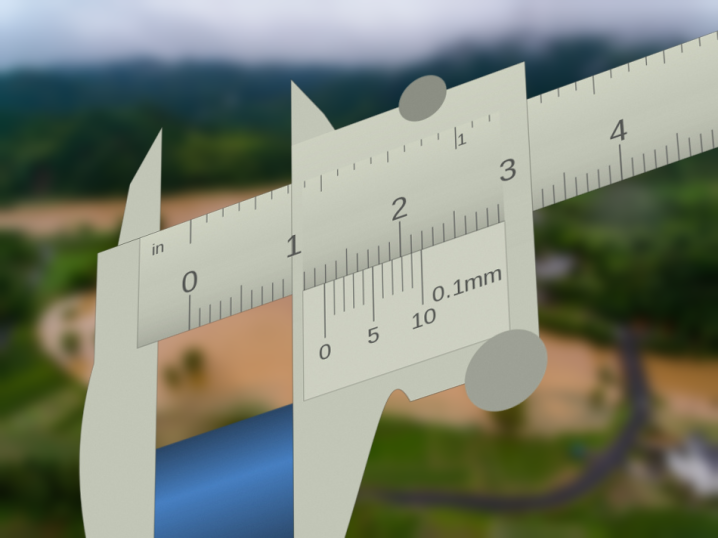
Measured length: 12.9 mm
